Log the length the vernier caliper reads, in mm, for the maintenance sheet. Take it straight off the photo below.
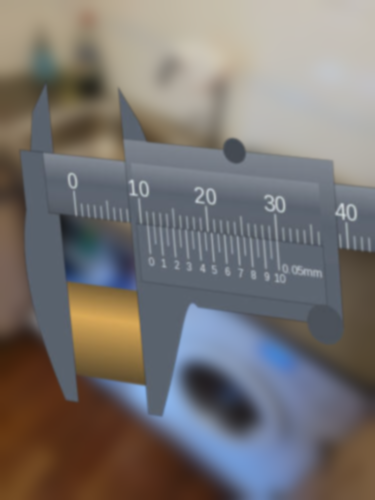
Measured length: 11.0 mm
